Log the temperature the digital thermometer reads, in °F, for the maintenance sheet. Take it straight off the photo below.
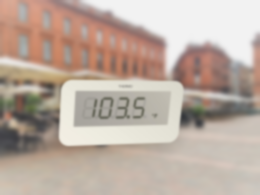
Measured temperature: 103.5 °F
